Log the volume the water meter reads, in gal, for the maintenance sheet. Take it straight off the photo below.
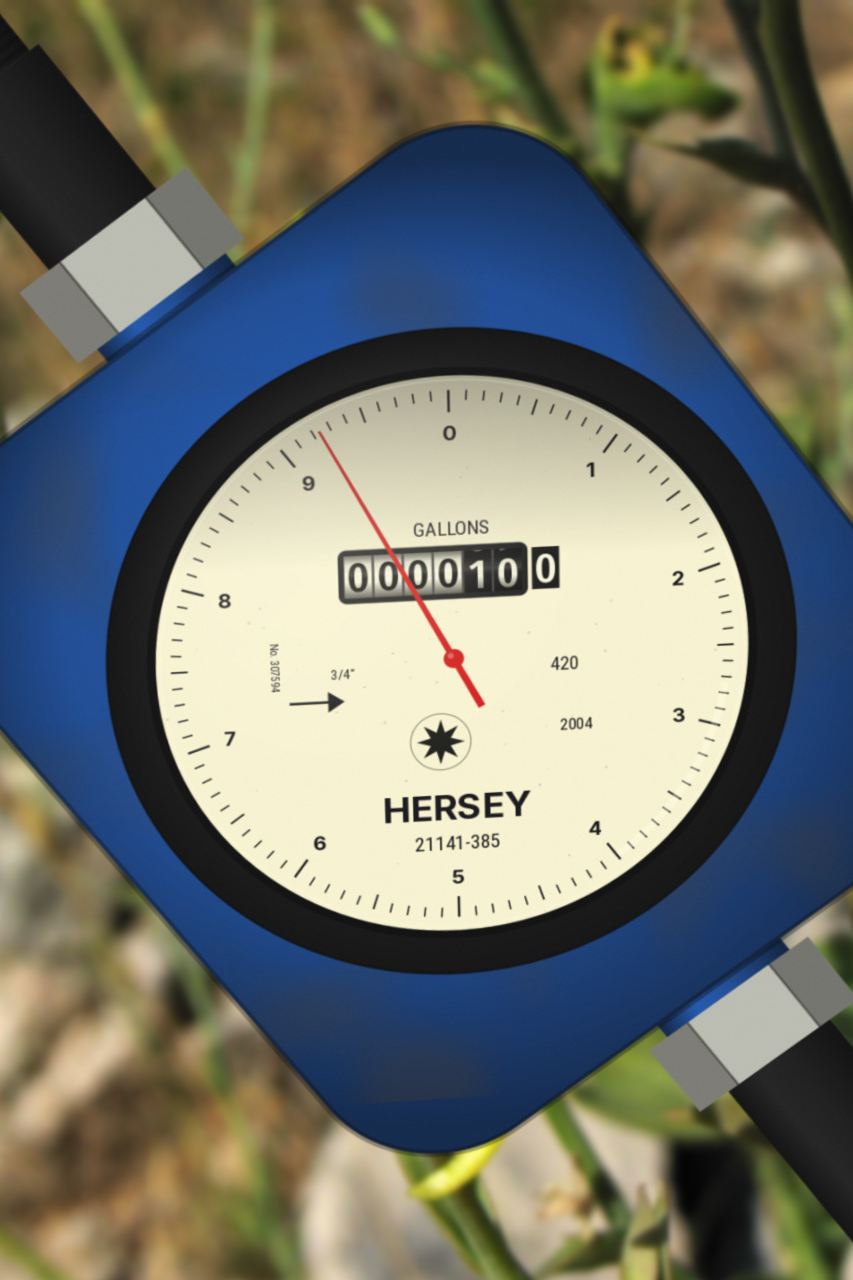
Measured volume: 99.2 gal
